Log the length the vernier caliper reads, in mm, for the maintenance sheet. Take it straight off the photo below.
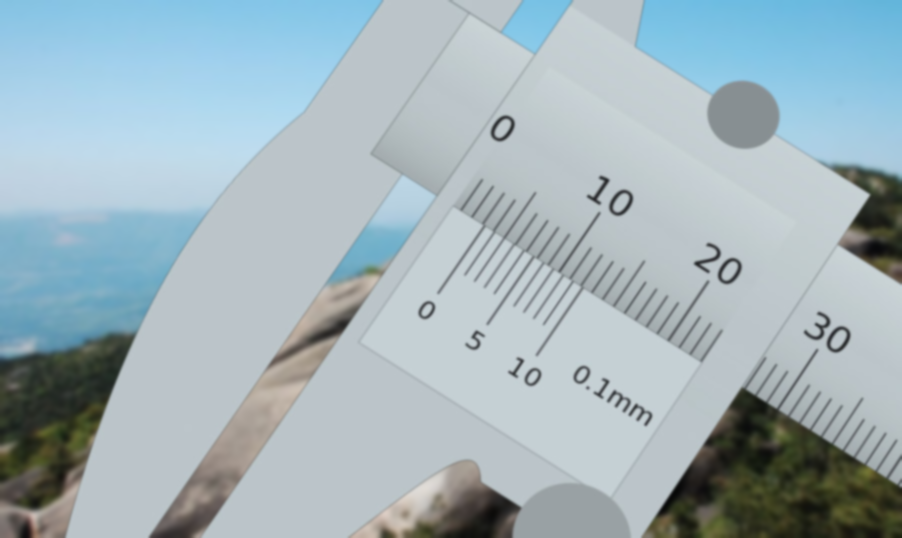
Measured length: 3.2 mm
